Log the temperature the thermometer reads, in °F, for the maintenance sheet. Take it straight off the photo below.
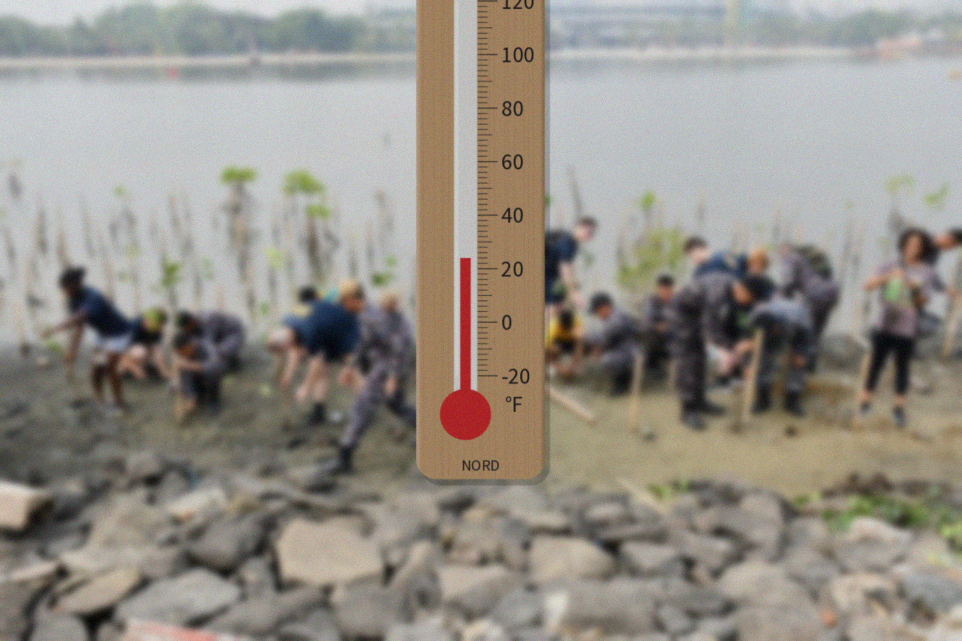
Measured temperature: 24 °F
